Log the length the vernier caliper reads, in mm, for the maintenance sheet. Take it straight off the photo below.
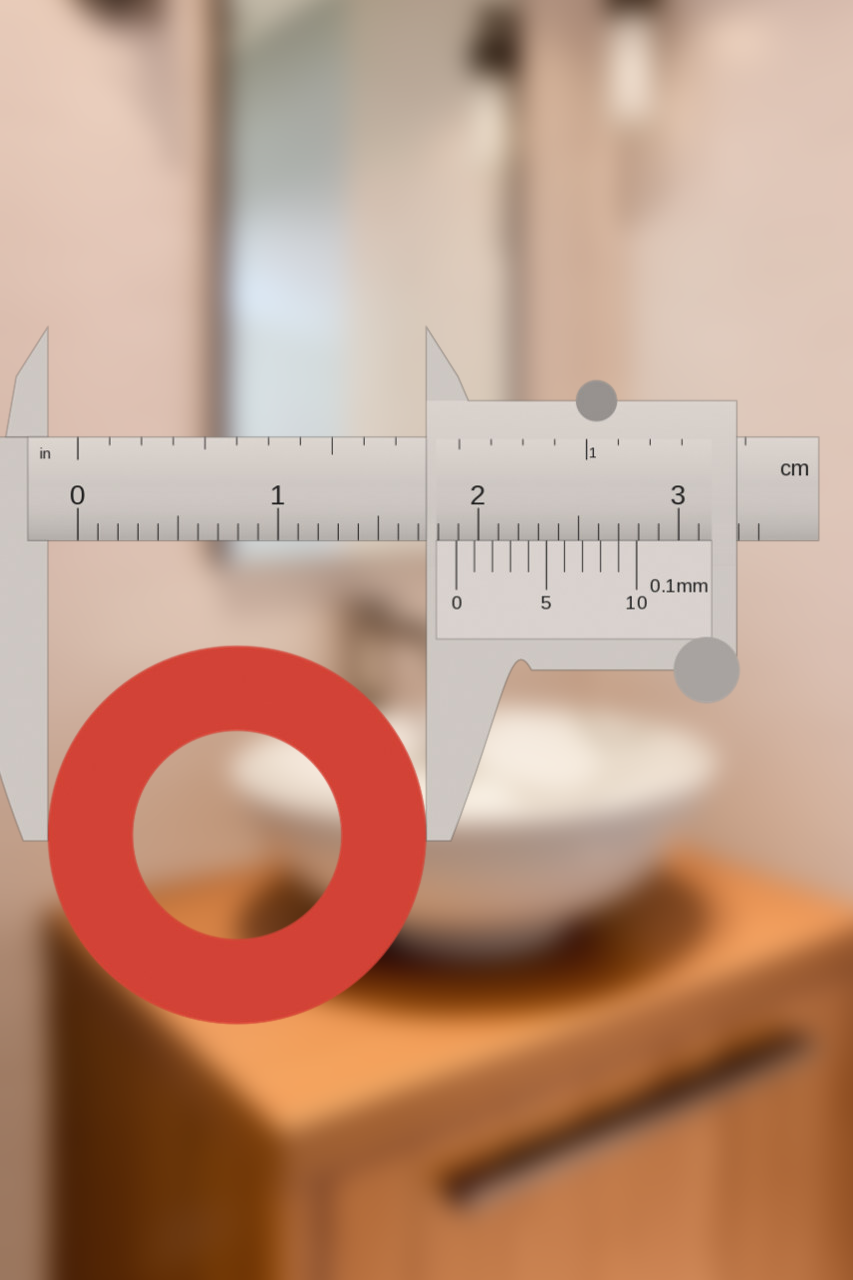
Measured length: 18.9 mm
